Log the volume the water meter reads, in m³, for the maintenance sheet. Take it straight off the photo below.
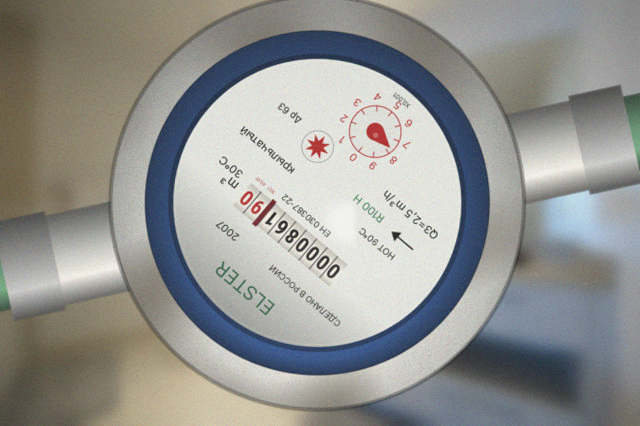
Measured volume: 861.907 m³
